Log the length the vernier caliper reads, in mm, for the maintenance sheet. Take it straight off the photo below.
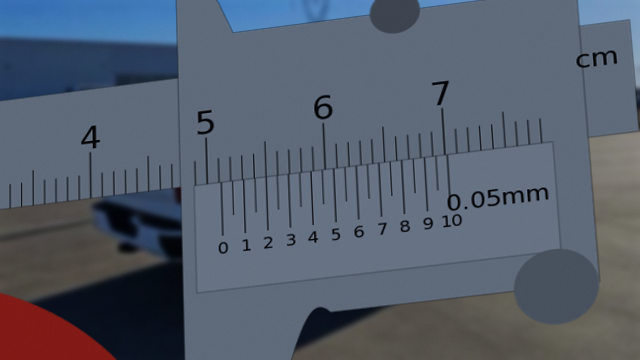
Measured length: 51.2 mm
